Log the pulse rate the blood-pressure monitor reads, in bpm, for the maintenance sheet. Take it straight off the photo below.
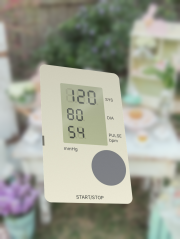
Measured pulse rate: 54 bpm
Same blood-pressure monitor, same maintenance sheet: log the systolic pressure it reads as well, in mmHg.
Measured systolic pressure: 120 mmHg
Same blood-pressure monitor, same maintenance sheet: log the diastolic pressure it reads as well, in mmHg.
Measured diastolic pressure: 80 mmHg
